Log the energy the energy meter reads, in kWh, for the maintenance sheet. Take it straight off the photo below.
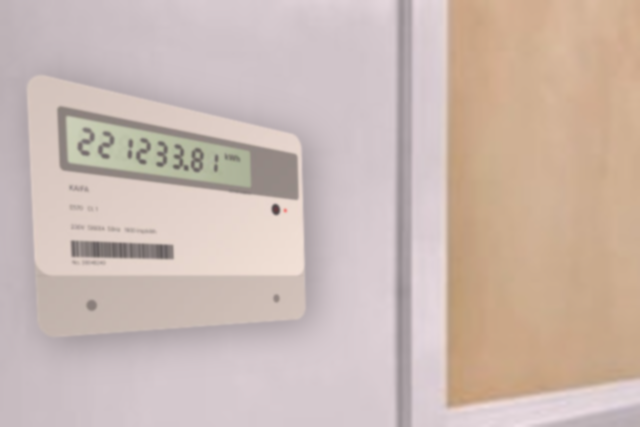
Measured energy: 221233.81 kWh
